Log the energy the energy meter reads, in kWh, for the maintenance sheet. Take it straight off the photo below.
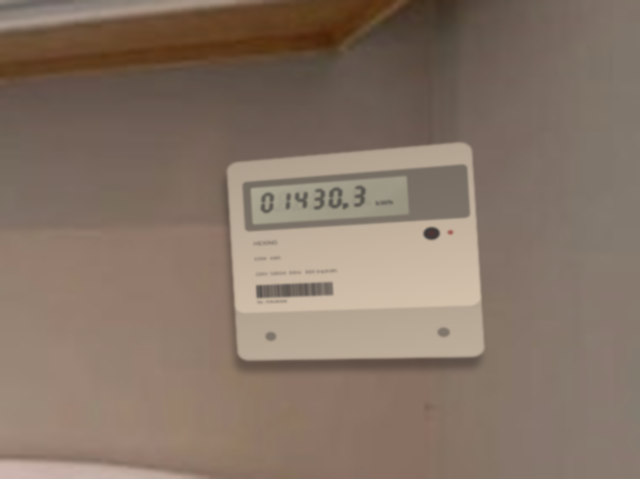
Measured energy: 1430.3 kWh
